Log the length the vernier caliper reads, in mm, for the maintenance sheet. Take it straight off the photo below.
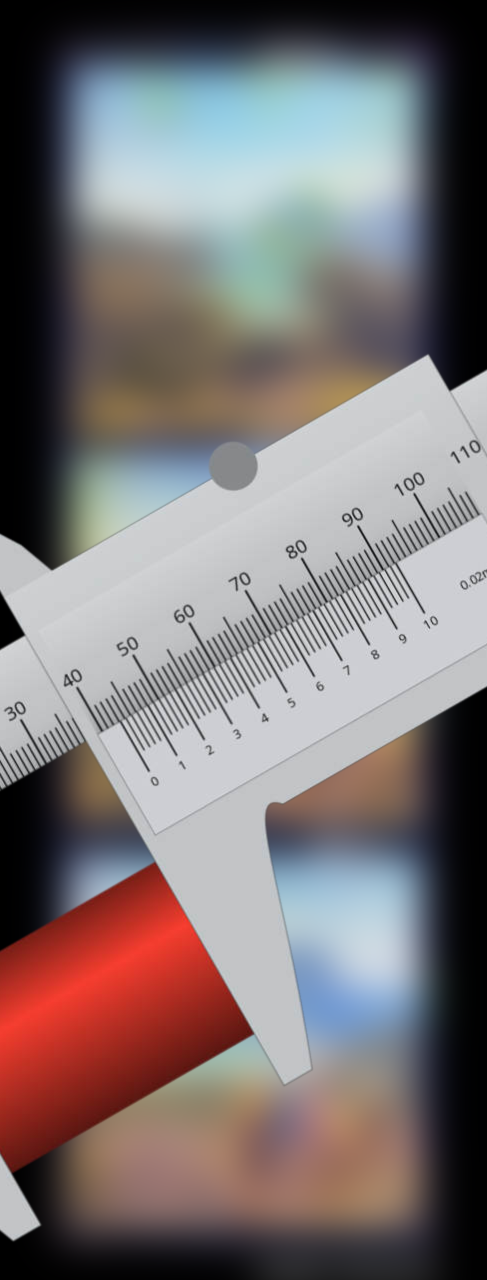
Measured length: 43.2 mm
